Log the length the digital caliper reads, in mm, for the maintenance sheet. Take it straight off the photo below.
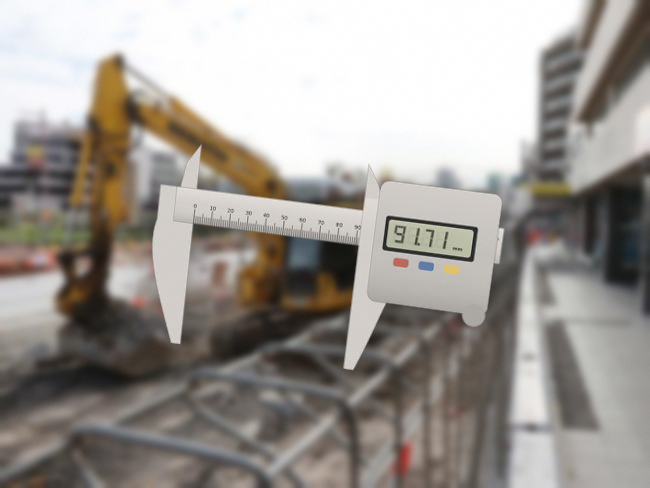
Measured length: 91.71 mm
